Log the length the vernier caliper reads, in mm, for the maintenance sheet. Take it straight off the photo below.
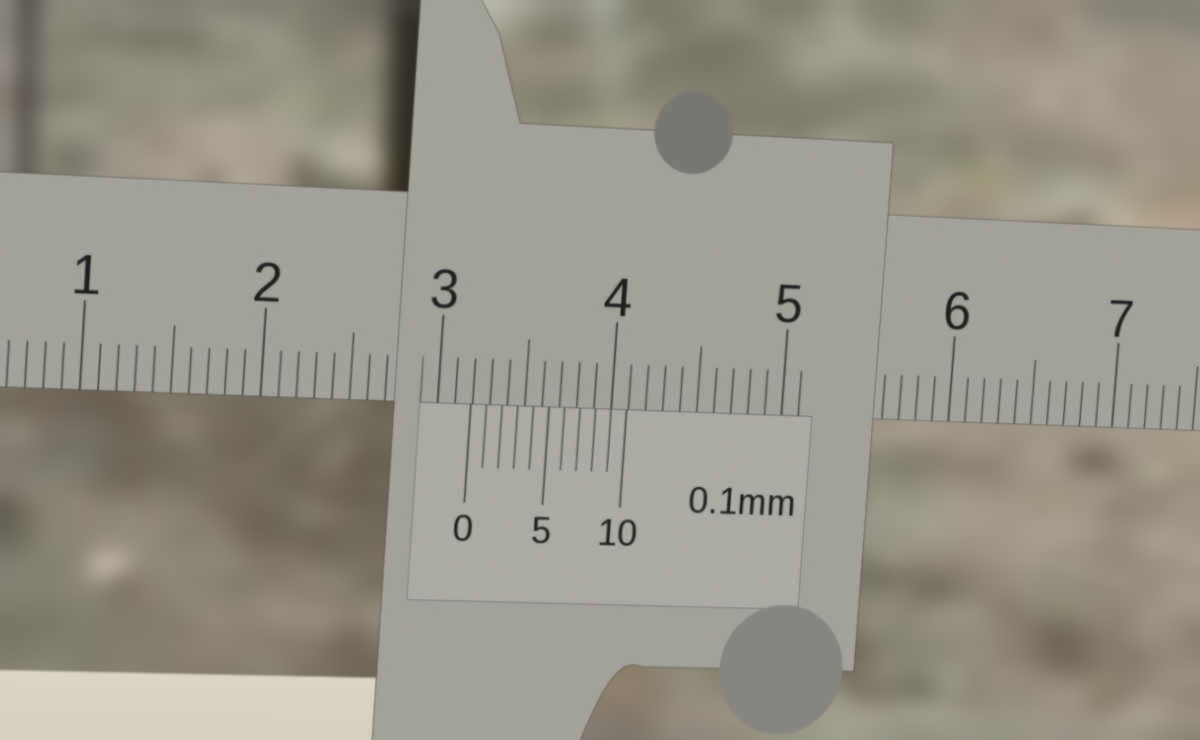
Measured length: 31.9 mm
